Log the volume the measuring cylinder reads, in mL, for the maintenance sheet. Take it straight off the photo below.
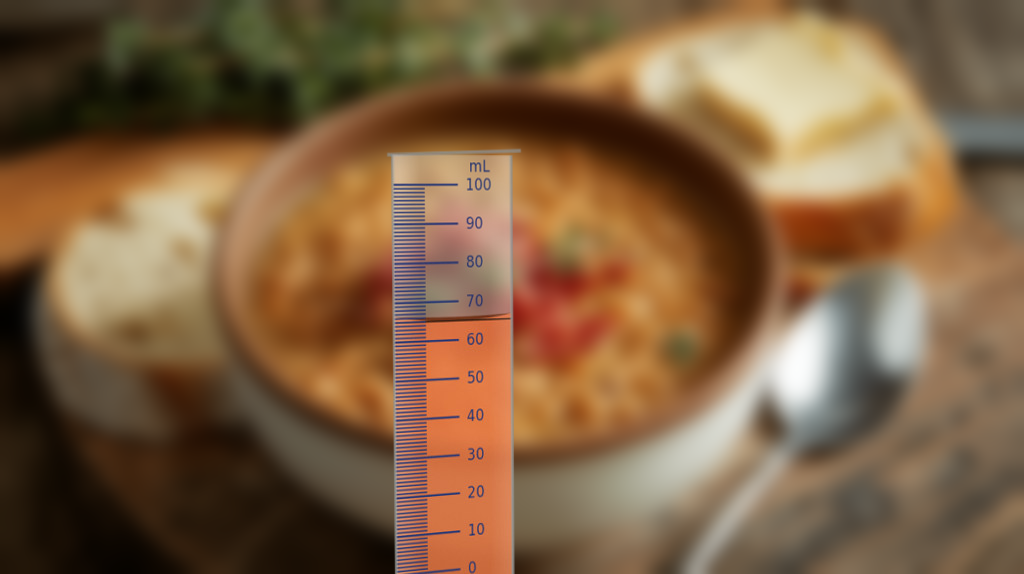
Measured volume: 65 mL
